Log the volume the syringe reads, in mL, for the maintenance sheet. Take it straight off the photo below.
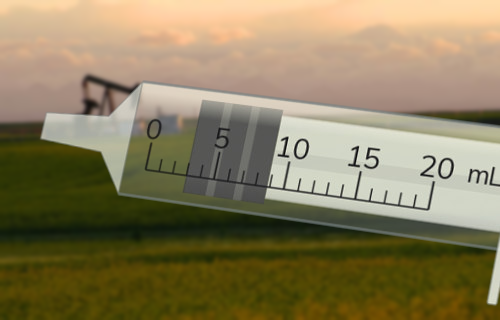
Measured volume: 3 mL
